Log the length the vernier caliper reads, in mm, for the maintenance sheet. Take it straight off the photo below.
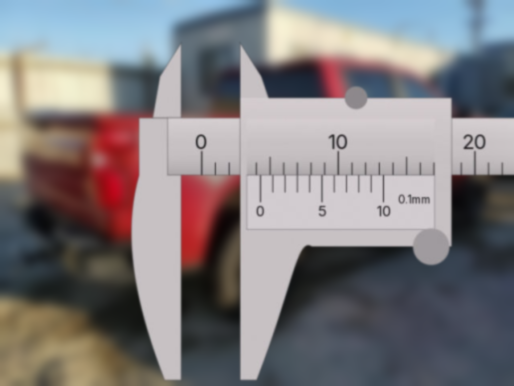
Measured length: 4.3 mm
